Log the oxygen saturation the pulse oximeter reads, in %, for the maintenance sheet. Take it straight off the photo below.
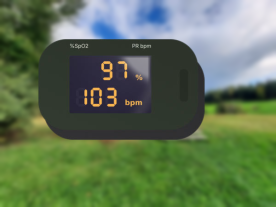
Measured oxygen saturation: 97 %
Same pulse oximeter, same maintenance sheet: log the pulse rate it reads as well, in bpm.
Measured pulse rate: 103 bpm
